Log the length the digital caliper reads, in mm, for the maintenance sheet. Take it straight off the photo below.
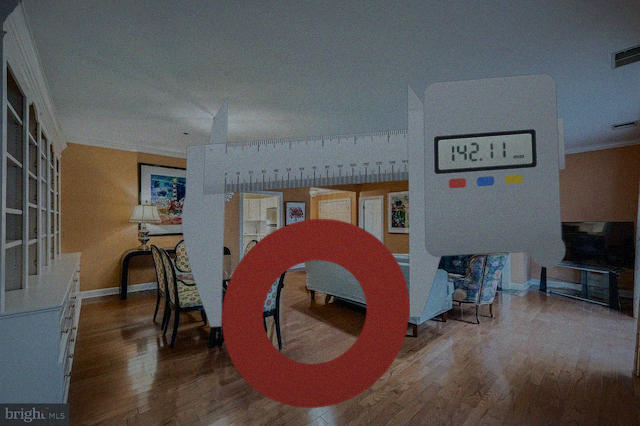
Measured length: 142.11 mm
